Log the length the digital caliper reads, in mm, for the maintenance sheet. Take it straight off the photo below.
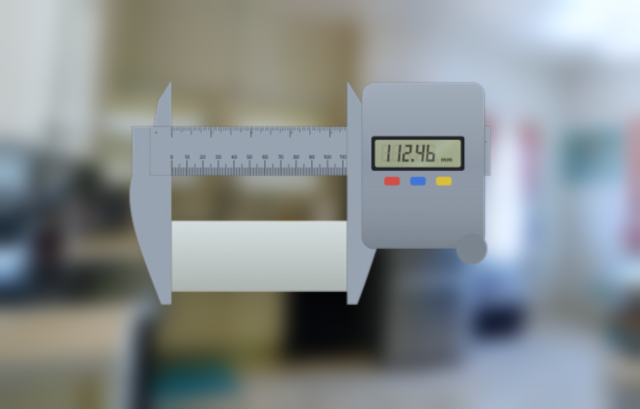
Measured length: 112.46 mm
